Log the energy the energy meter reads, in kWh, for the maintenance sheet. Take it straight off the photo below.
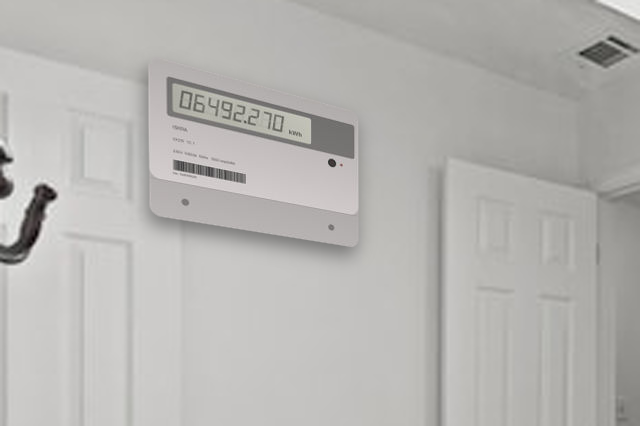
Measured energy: 6492.270 kWh
